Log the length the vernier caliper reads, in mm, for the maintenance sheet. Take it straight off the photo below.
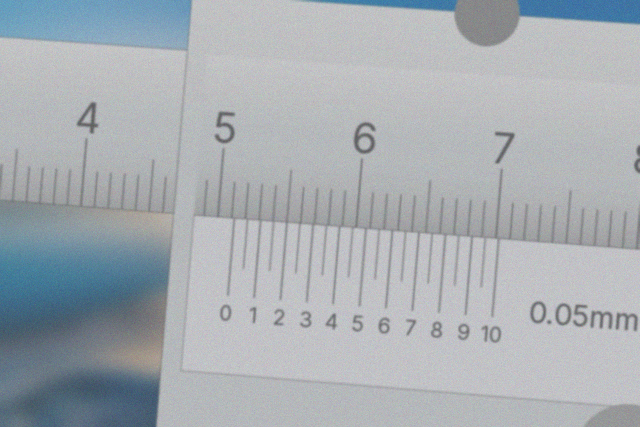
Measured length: 51.2 mm
